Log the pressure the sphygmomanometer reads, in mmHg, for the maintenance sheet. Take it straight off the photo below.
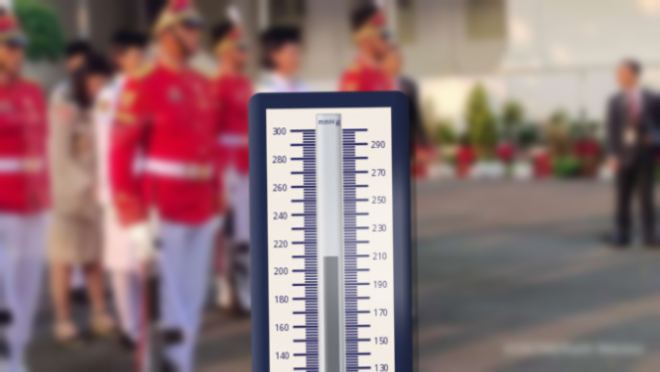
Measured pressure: 210 mmHg
